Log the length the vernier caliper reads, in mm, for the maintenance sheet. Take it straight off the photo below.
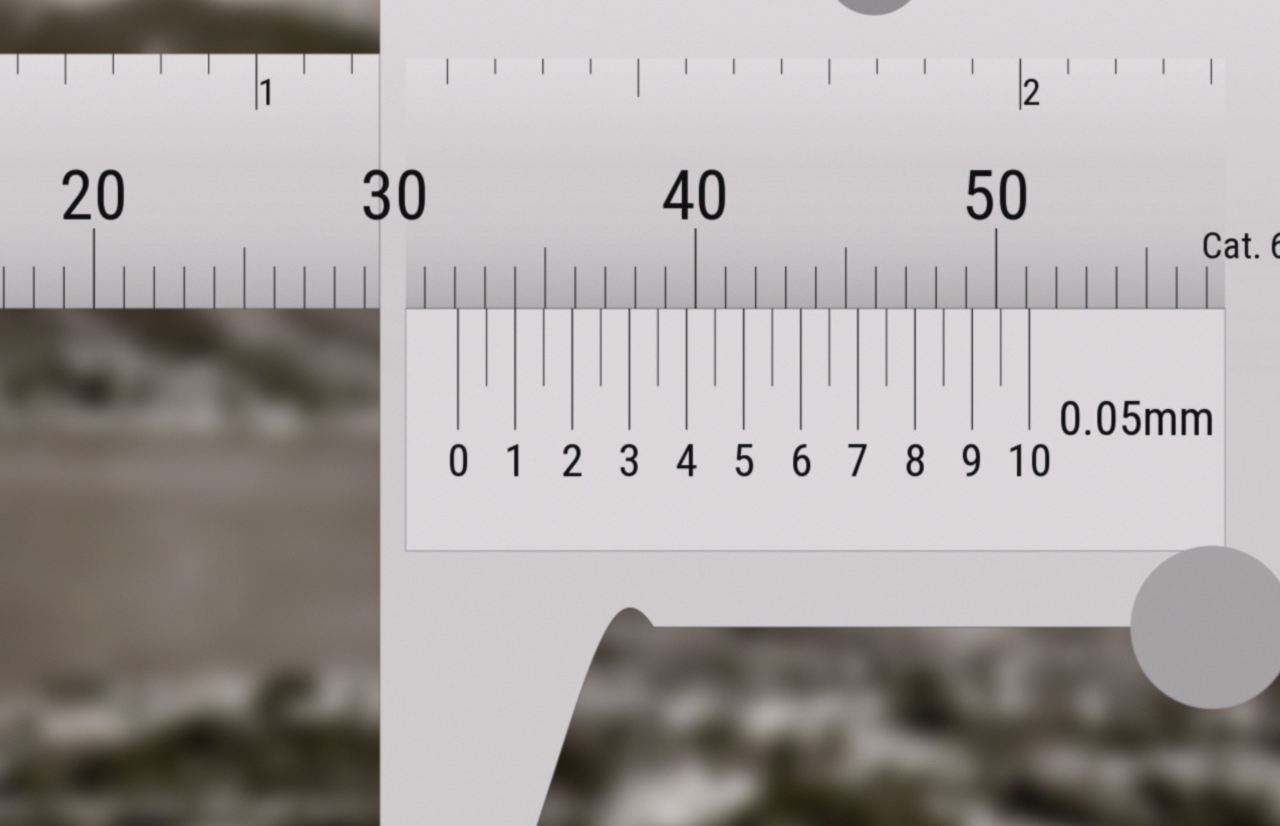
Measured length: 32.10 mm
